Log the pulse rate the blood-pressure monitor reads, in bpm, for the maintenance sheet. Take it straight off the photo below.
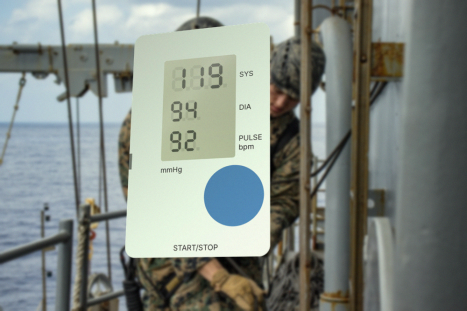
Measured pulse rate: 92 bpm
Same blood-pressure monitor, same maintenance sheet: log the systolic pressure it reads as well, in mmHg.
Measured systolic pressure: 119 mmHg
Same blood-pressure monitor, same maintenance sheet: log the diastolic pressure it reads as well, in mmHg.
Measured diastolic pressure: 94 mmHg
